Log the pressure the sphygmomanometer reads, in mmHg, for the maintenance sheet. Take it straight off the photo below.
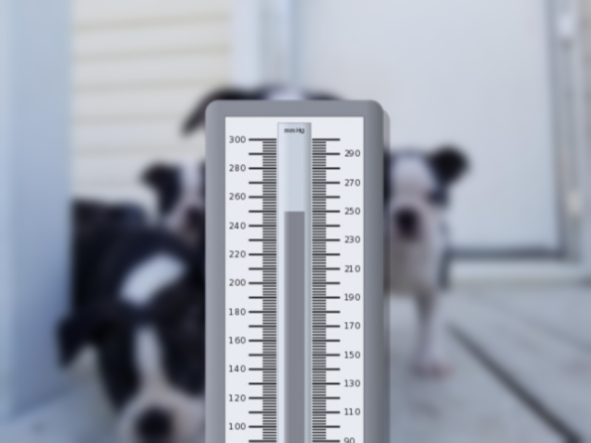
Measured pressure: 250 mmHg
